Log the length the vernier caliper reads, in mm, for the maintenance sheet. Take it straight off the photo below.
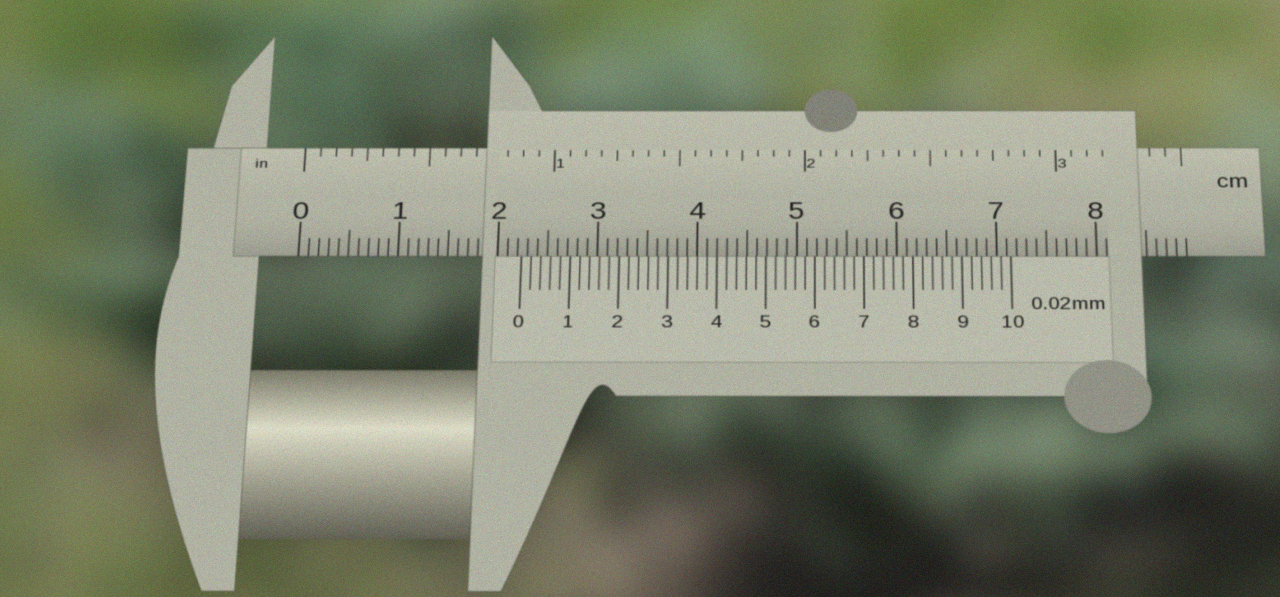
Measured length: 22.4 mm
